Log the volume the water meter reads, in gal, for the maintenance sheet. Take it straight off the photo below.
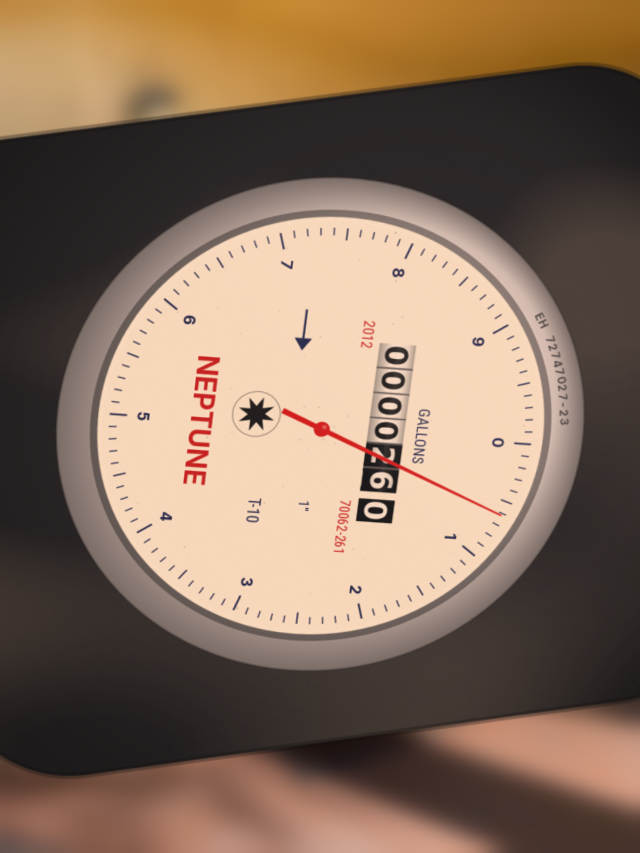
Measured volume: 260.6 gal
